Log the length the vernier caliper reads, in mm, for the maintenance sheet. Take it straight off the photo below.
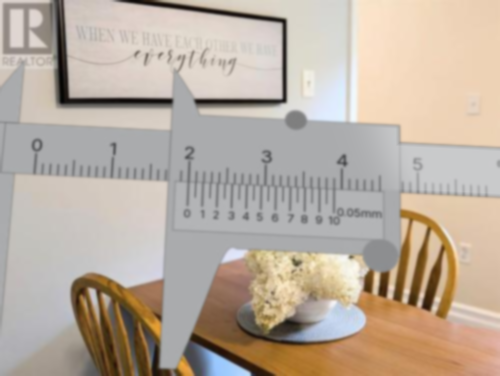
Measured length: 20.0 mm
